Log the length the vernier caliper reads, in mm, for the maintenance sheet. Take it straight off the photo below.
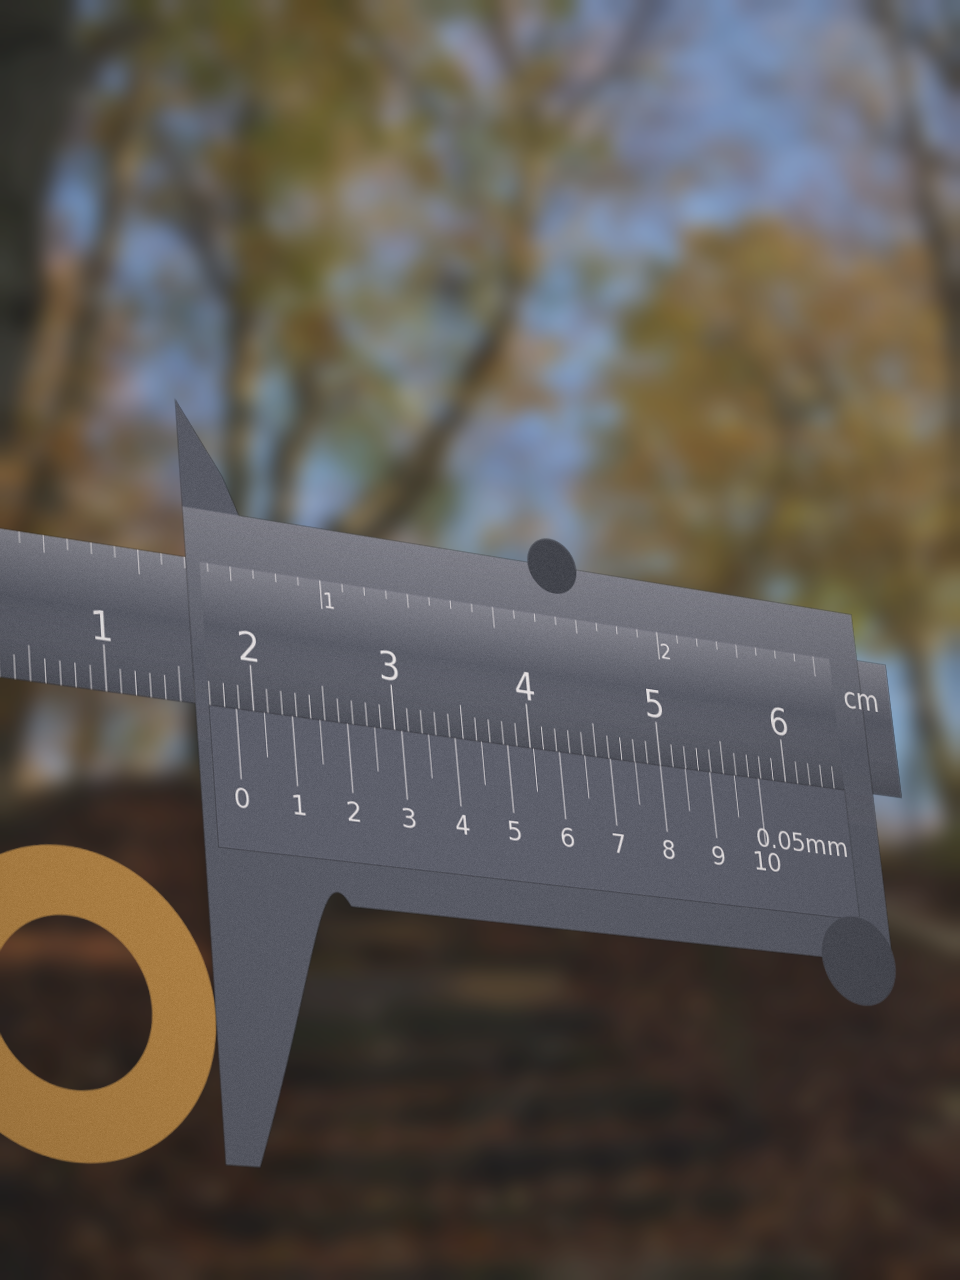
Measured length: 18.8 mm
